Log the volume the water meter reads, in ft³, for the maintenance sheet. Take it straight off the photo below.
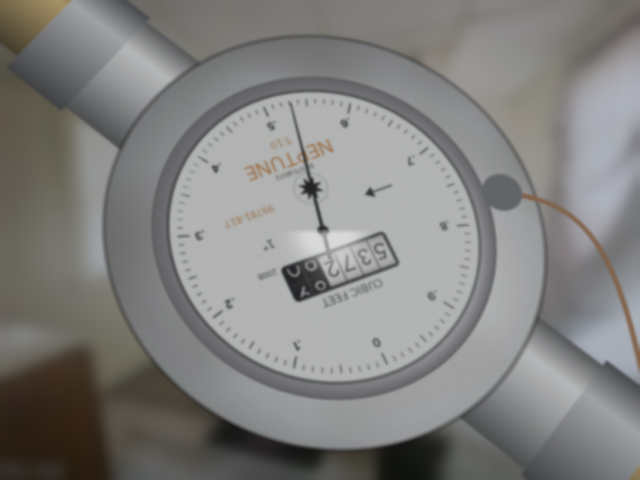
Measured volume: 537289.53 ft³
